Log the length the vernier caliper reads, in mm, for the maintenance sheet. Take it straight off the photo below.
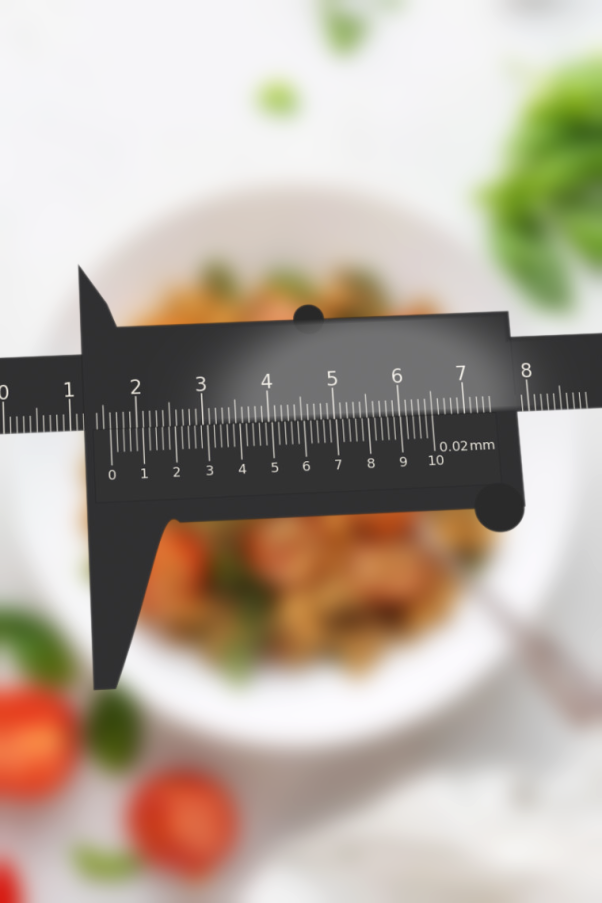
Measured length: 16.0 mm
